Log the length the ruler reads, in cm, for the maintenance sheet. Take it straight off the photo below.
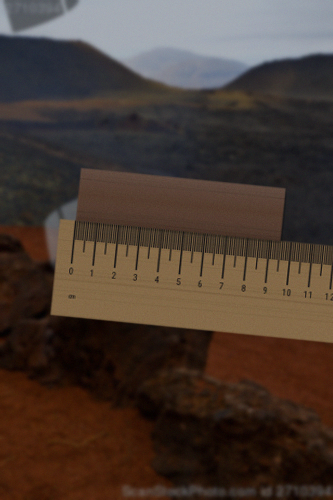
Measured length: 9.5 cm
